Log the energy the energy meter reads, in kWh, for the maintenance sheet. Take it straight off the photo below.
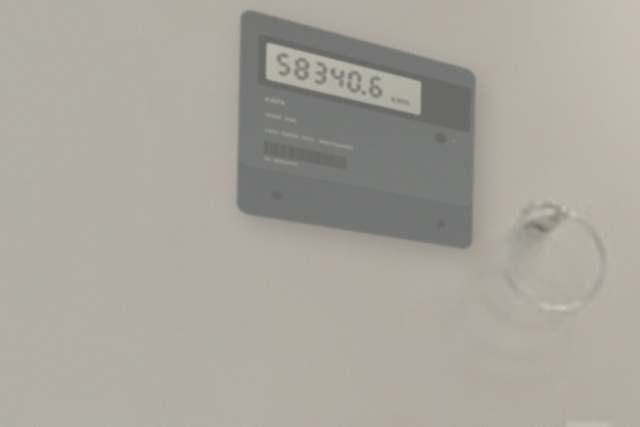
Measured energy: 58340.6 kWh
